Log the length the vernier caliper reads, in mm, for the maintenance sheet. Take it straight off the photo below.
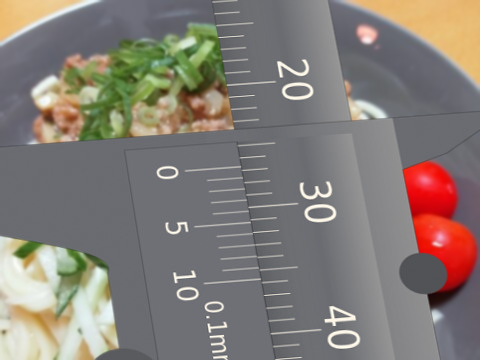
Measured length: 26.7 mm
